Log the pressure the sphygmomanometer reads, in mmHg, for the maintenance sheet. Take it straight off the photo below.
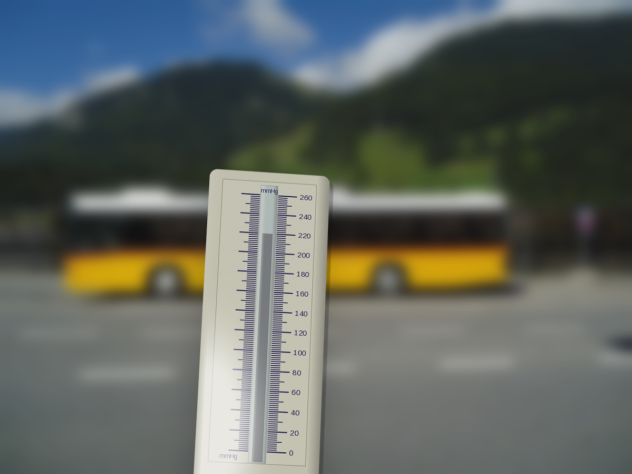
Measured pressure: 220 mmHg
